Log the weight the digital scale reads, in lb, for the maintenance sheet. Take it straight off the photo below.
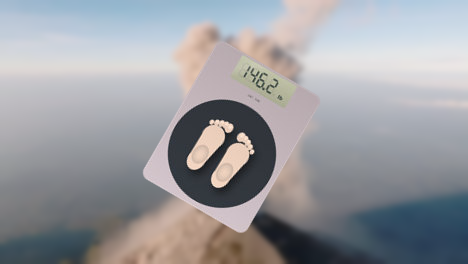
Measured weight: 146.2 lb
